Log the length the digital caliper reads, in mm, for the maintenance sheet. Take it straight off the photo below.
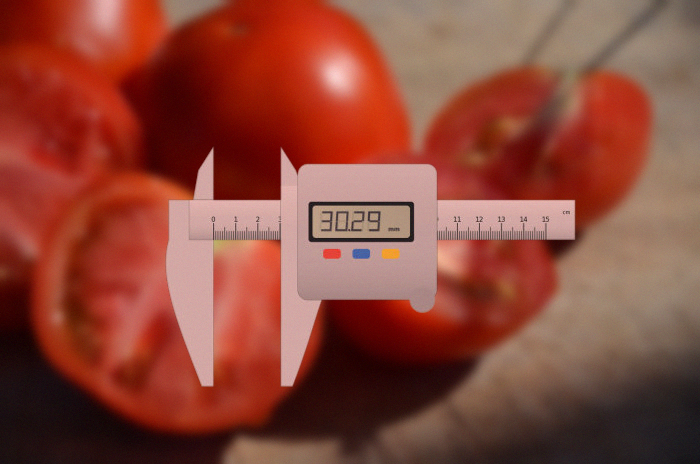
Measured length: 30.29 mm
